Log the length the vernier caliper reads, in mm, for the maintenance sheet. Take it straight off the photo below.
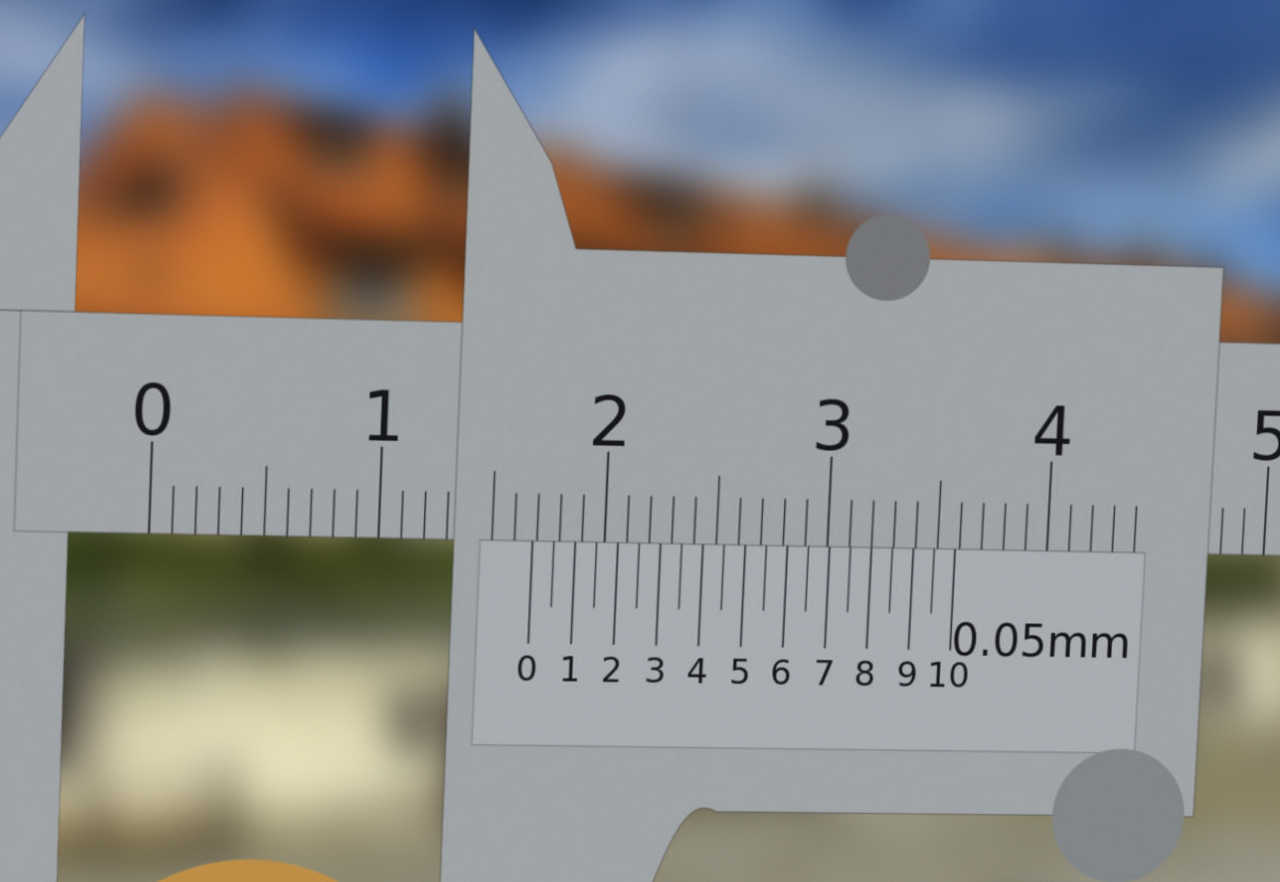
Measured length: 16.8 mm
